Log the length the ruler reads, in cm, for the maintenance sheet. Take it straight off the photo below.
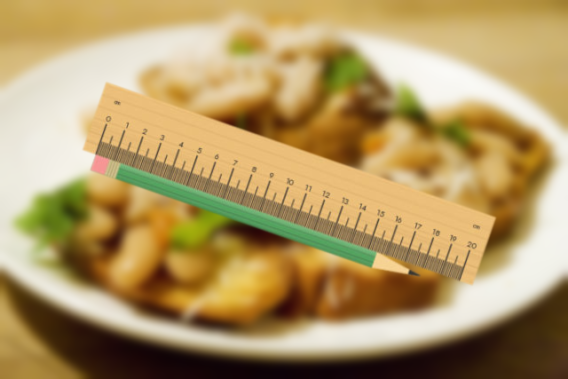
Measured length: 18 cm
